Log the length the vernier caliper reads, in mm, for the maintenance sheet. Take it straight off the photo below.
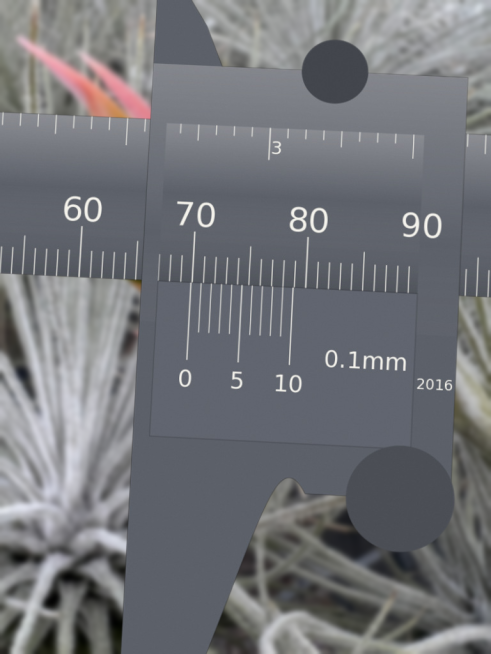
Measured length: 69.9 mm
